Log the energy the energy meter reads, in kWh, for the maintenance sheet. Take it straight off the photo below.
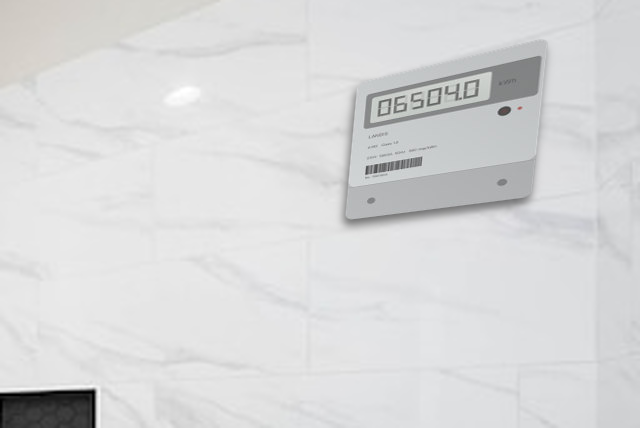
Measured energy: 6504.0 kWh
